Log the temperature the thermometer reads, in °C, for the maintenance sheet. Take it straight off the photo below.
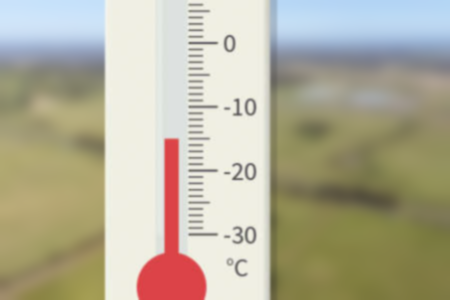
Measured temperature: -15 °C
